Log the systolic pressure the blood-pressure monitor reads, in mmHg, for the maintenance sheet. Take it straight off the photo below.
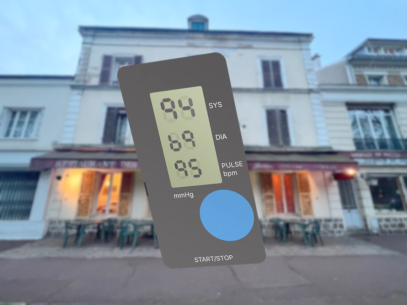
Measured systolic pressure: 94 mmHg
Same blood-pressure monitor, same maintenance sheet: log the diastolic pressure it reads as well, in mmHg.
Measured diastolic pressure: 69 mmHg
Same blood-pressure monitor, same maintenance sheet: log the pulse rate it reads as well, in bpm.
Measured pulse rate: 95 bpm
